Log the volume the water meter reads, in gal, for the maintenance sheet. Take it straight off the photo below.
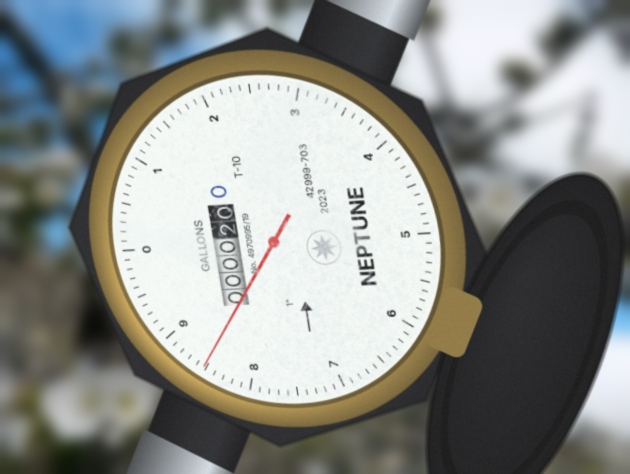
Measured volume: 198.5 gal
